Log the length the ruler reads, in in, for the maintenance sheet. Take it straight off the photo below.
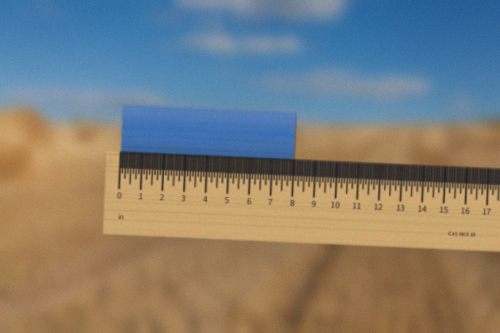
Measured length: 8 in
